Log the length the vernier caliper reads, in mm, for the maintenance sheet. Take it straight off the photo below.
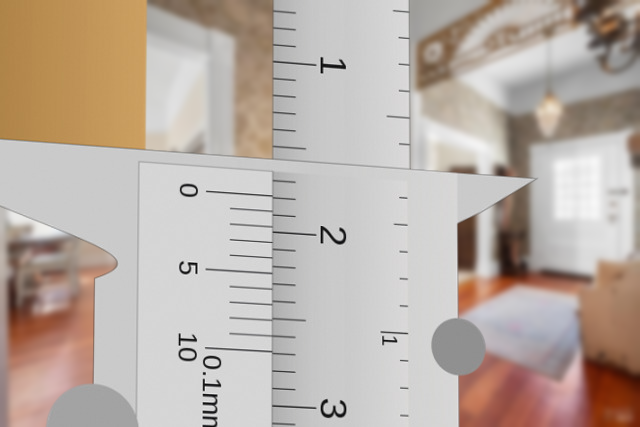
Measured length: 17.9 mm
